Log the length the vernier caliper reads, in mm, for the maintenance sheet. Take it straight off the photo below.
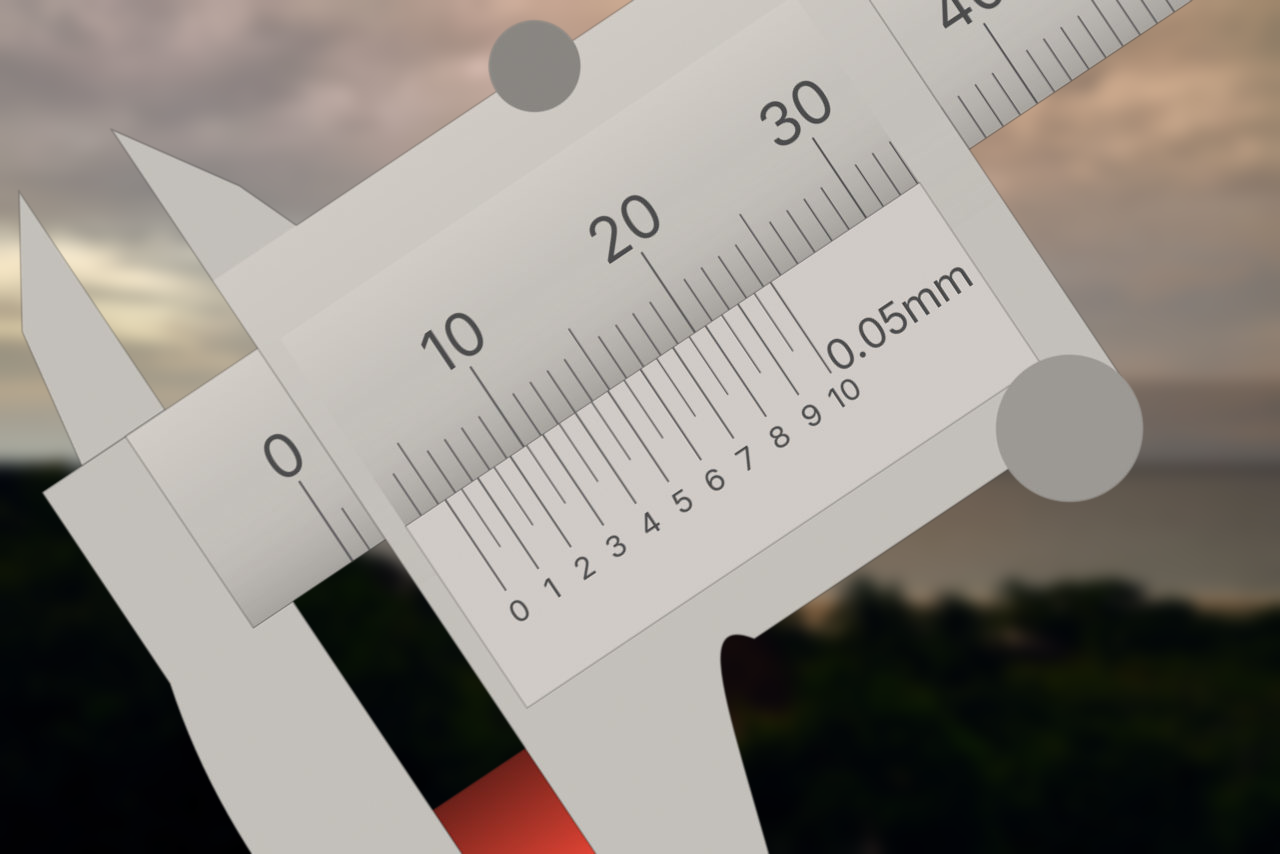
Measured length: 5.4 mm
